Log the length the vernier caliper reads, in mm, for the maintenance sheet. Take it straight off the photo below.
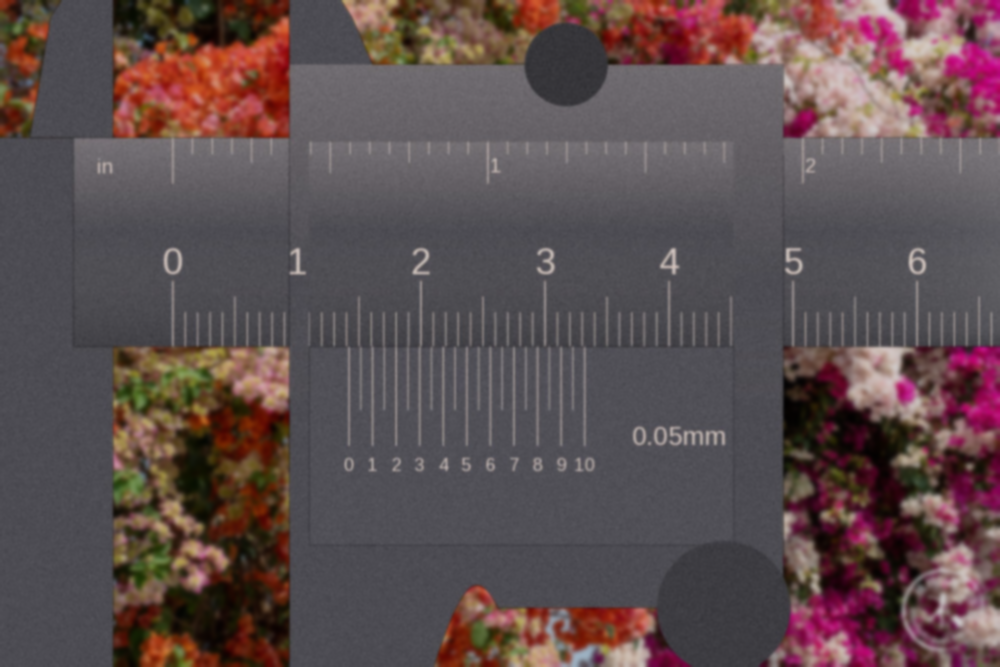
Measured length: 14.2 mm
